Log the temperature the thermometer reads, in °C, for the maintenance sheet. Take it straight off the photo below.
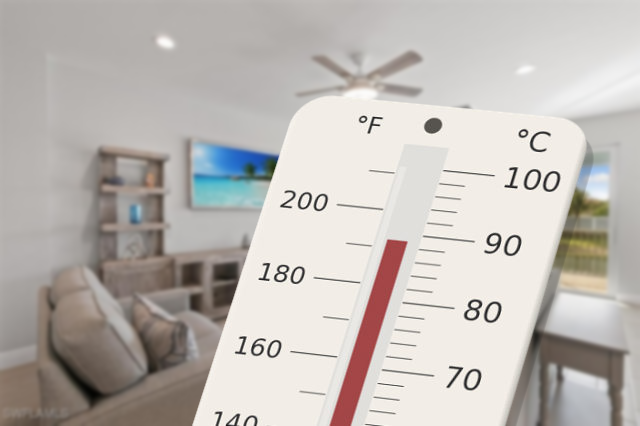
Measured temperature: 89 °C
